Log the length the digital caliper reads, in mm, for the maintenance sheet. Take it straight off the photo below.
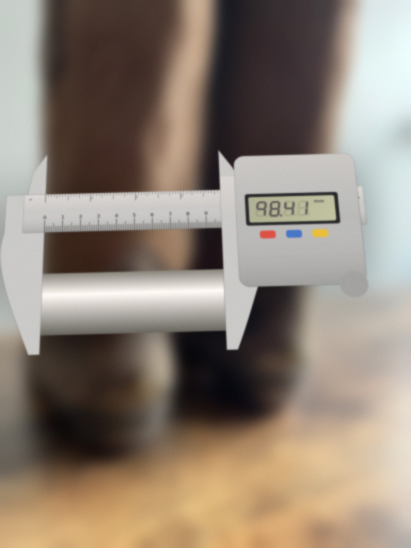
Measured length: 98.41 mm
